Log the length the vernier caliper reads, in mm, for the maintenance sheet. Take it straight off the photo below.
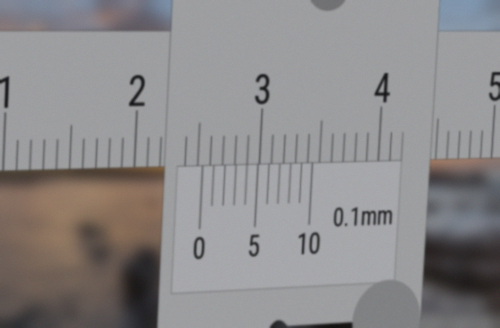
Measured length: 25.4 mm
